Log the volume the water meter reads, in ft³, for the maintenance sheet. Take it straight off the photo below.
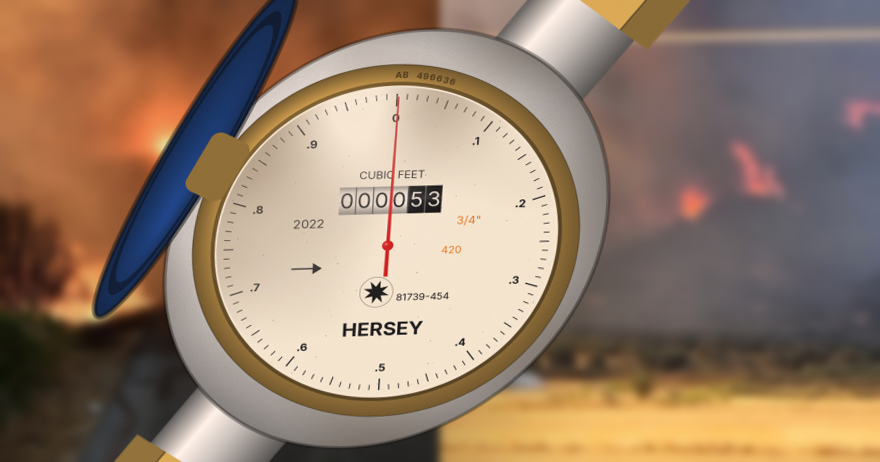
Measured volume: 53.00 ft³
